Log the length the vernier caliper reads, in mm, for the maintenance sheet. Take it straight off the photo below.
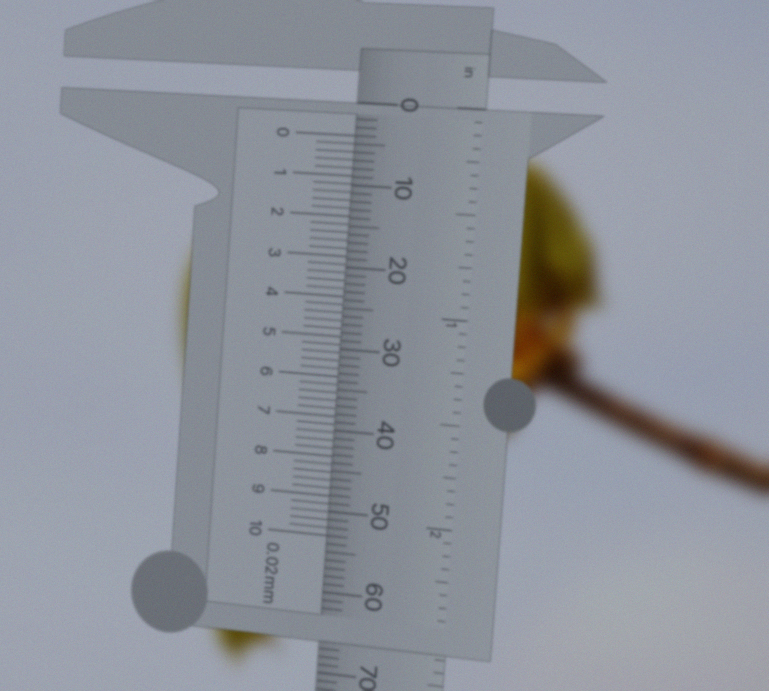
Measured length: 4.0 mm
